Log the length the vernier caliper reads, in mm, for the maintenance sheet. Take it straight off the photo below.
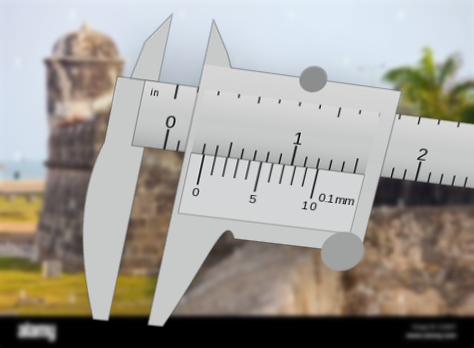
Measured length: 3.1 mm
